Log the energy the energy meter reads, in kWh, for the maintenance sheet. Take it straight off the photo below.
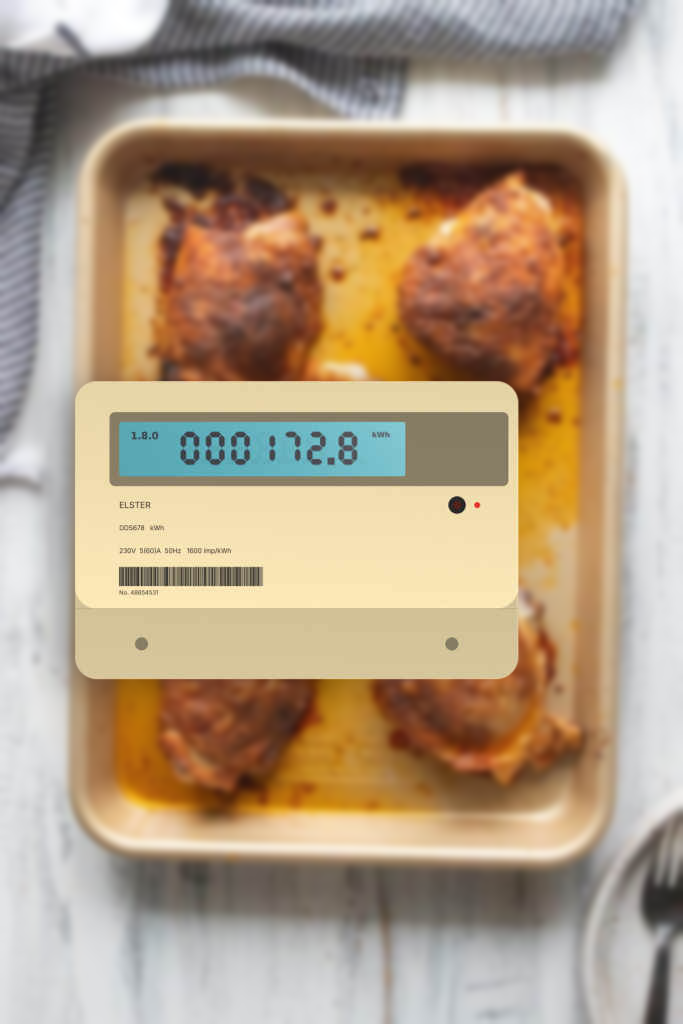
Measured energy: 172.8 kWh
